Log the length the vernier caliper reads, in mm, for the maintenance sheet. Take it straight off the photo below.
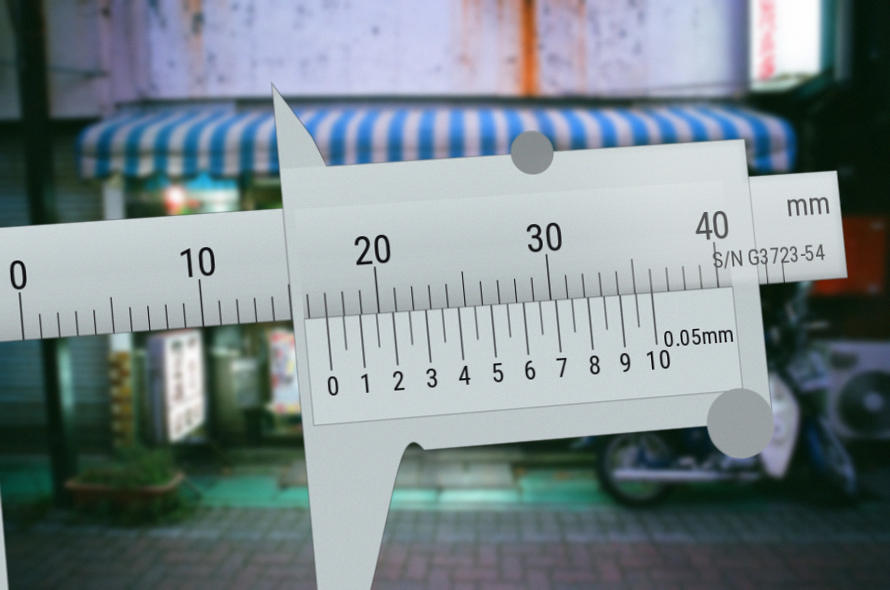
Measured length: 17.0 mm
